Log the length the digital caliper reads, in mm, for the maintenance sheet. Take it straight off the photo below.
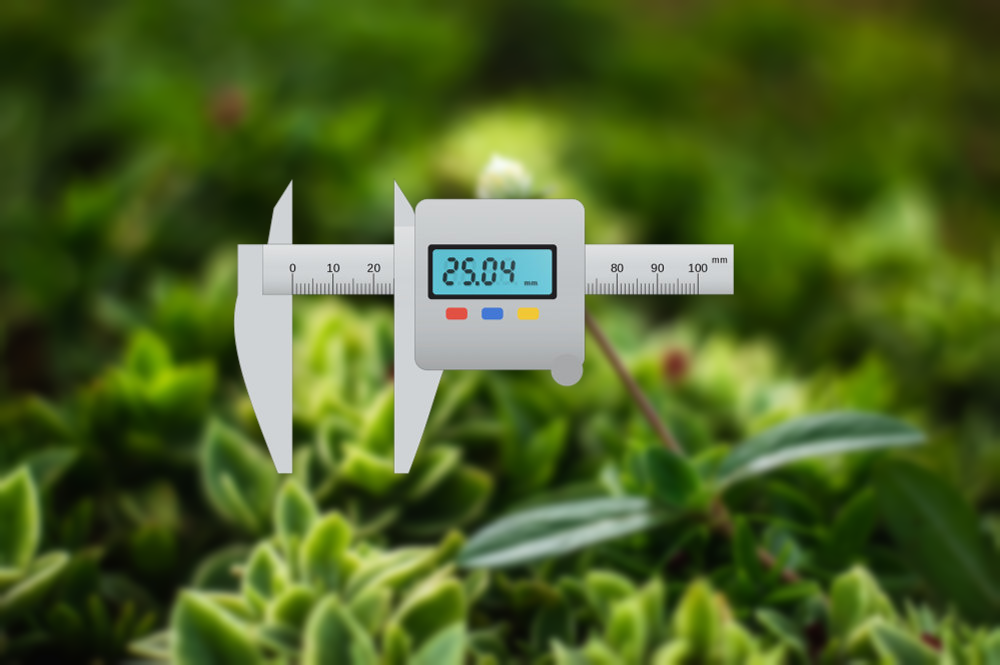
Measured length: 25.04 mm
